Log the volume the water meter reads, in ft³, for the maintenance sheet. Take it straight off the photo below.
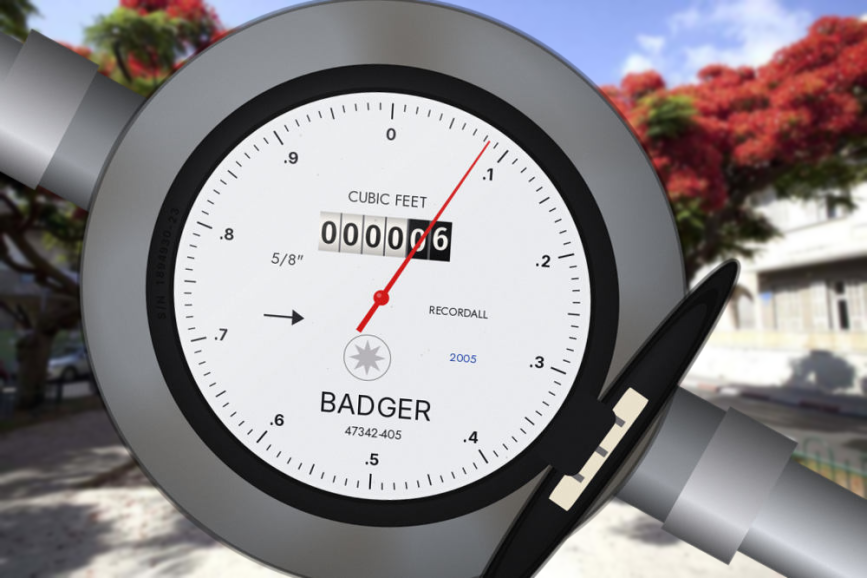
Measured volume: 6.08 ft³
